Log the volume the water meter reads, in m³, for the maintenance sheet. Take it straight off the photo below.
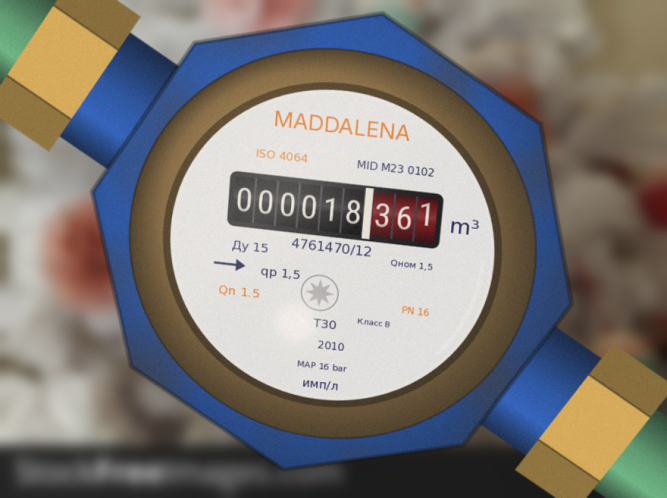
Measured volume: 18.361 m³
